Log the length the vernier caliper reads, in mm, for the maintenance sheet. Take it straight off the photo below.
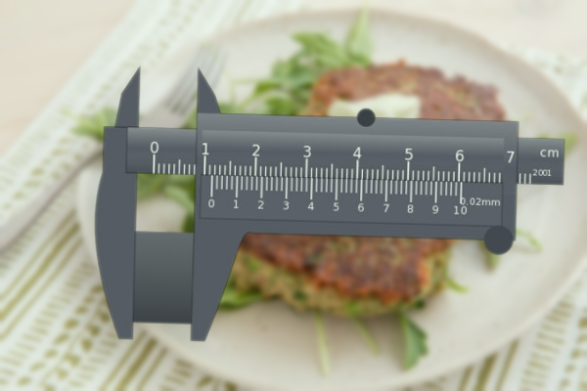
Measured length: 11.5 mm
